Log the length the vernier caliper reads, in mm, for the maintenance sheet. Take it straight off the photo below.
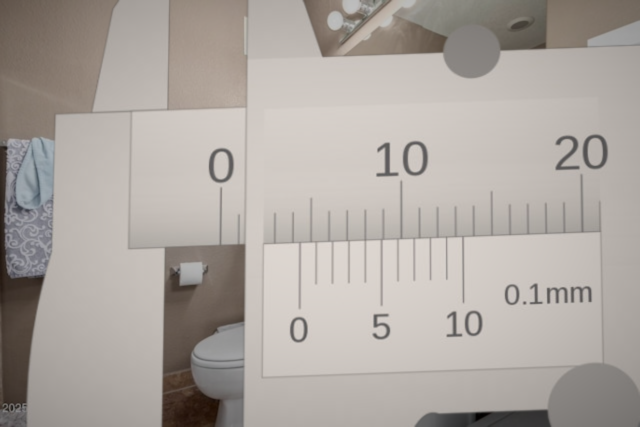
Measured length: 4.4 mm
